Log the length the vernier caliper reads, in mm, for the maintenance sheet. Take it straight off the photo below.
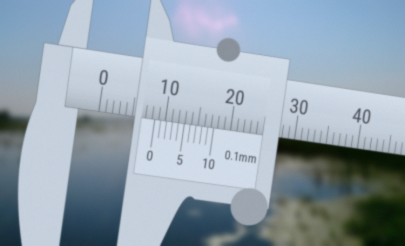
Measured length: 8.4 mm
